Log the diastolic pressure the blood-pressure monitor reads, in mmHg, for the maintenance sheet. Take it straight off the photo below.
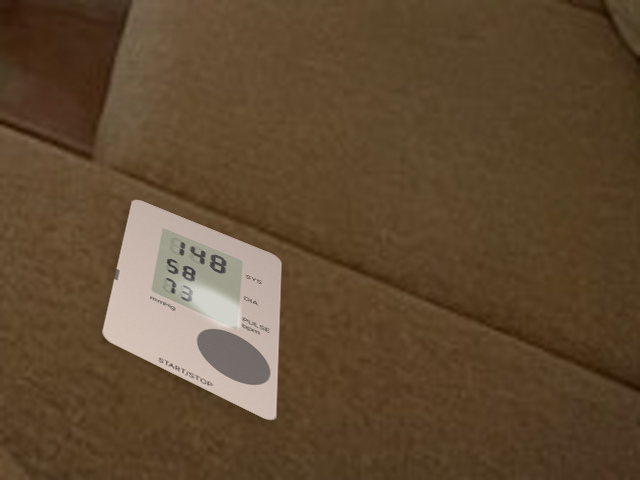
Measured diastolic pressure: 58 mmHg
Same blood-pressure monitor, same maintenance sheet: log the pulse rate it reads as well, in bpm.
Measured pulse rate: 73 bpm
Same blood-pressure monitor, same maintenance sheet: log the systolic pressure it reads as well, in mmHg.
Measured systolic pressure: 148 mmHg
